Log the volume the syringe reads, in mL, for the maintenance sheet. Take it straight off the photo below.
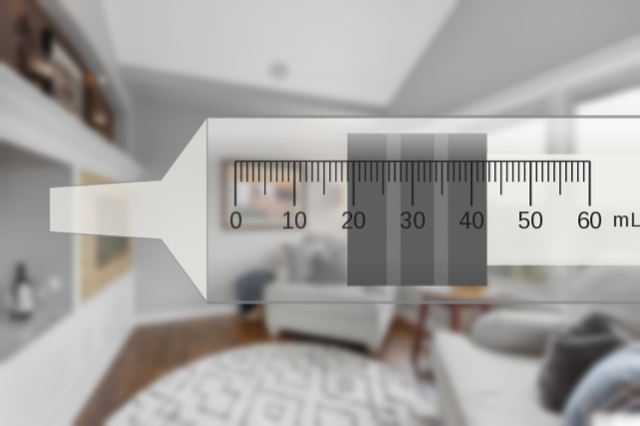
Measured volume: 19 mL
